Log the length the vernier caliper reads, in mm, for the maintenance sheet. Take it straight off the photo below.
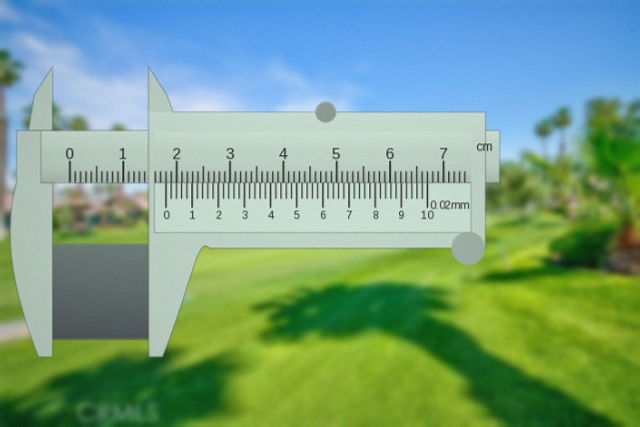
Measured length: 18.0 mm
